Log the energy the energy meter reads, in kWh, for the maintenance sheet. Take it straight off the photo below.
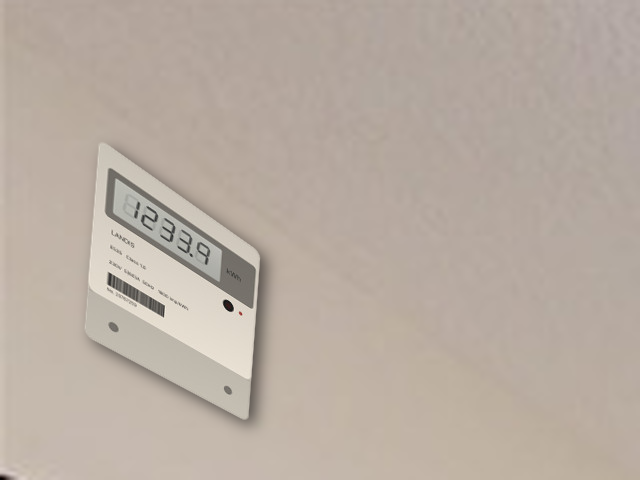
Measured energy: 1233.9 kWh
